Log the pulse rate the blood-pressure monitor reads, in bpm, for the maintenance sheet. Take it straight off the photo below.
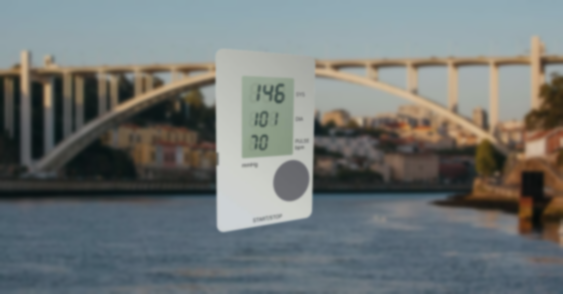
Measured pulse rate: 70 bpm
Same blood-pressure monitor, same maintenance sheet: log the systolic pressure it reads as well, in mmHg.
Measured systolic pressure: 146 mmHg
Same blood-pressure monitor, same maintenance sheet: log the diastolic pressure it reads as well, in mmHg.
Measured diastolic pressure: 101 mmHg
